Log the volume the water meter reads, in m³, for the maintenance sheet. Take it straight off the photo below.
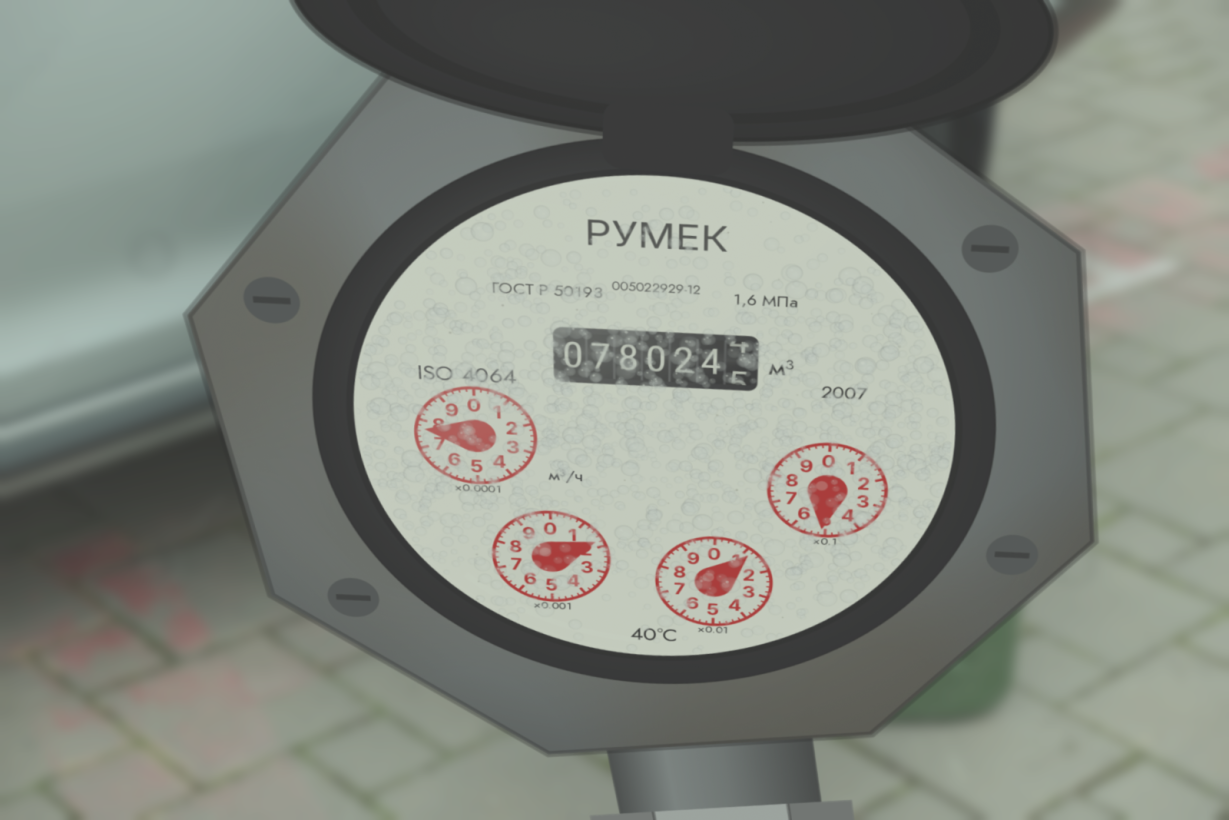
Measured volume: 780244.5117 m³
